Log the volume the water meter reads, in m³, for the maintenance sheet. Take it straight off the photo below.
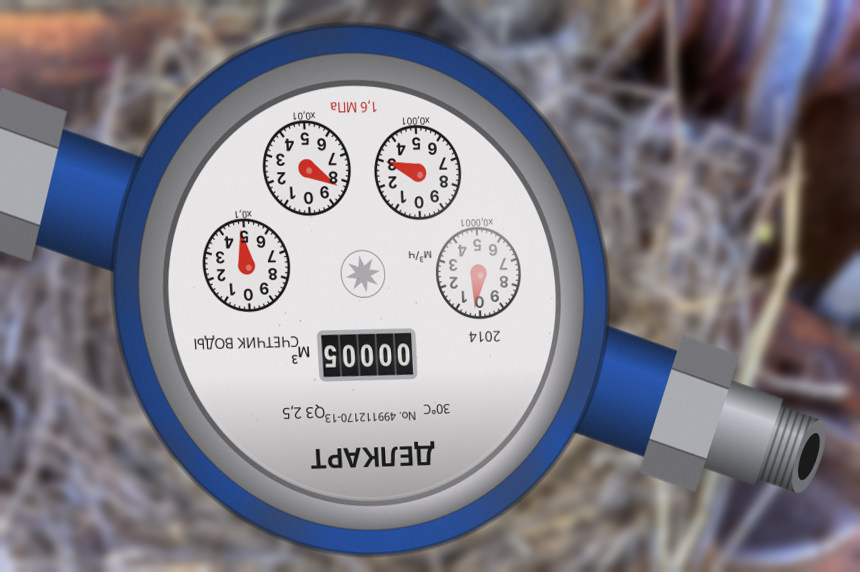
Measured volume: 5.4830 m³
